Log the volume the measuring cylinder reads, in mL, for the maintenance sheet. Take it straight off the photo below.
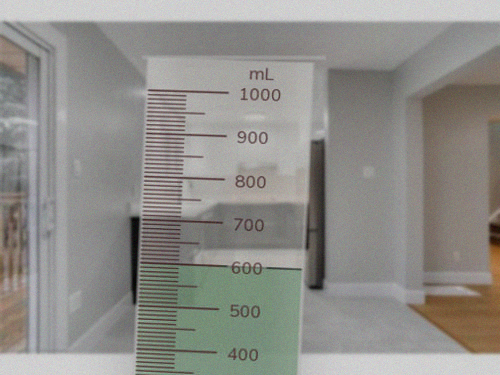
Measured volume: 600 mL
